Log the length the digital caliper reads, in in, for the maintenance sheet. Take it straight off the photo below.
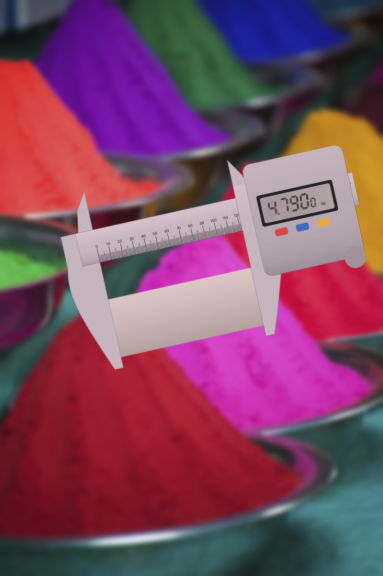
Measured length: 4.7900 in
